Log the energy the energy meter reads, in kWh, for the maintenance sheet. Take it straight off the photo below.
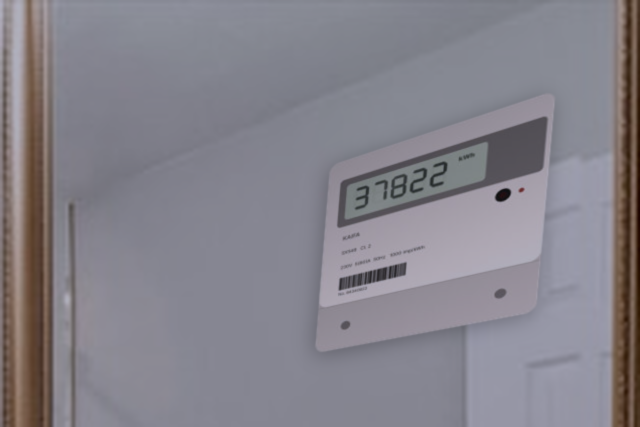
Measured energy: 37822 kWh
